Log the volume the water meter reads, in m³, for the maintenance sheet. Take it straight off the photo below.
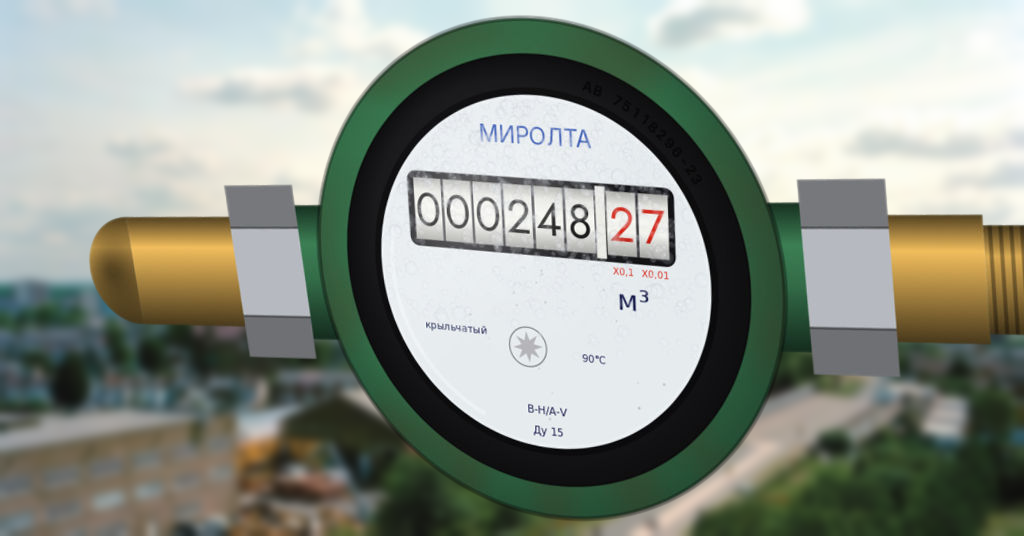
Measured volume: 248.27 m³
